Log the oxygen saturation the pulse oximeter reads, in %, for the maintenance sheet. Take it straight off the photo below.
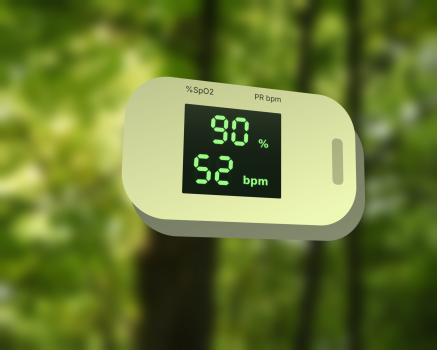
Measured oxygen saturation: 90 %
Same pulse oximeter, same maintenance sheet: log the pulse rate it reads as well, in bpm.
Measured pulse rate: 52 bpm
